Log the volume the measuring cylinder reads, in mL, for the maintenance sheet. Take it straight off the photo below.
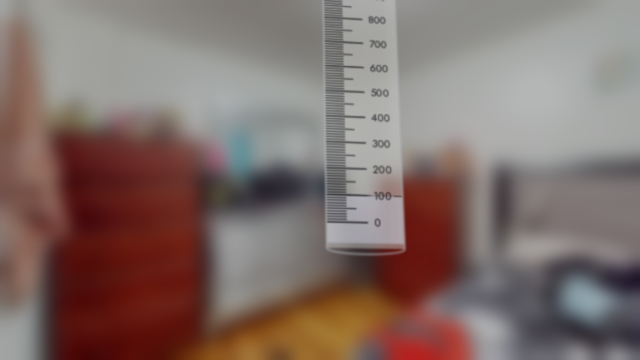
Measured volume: 100 mL
